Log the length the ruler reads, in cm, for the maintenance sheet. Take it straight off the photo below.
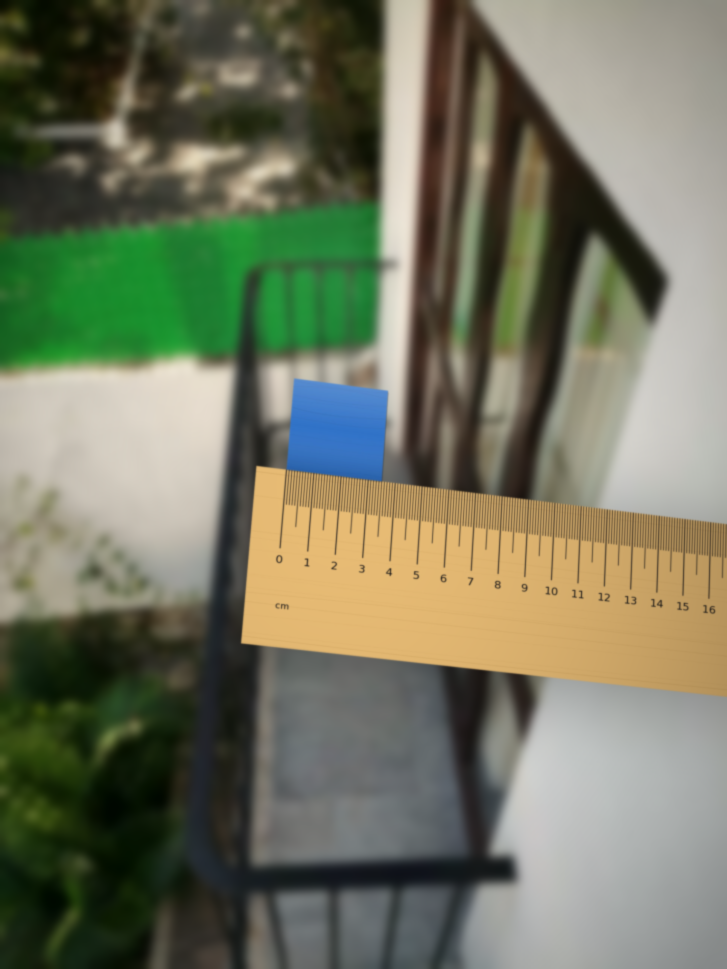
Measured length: 3.5 cm
